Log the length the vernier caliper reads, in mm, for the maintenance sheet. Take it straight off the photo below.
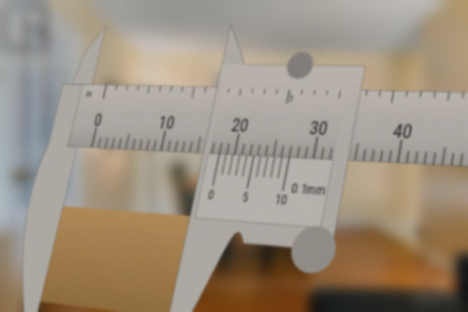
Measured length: 18.0 mm
